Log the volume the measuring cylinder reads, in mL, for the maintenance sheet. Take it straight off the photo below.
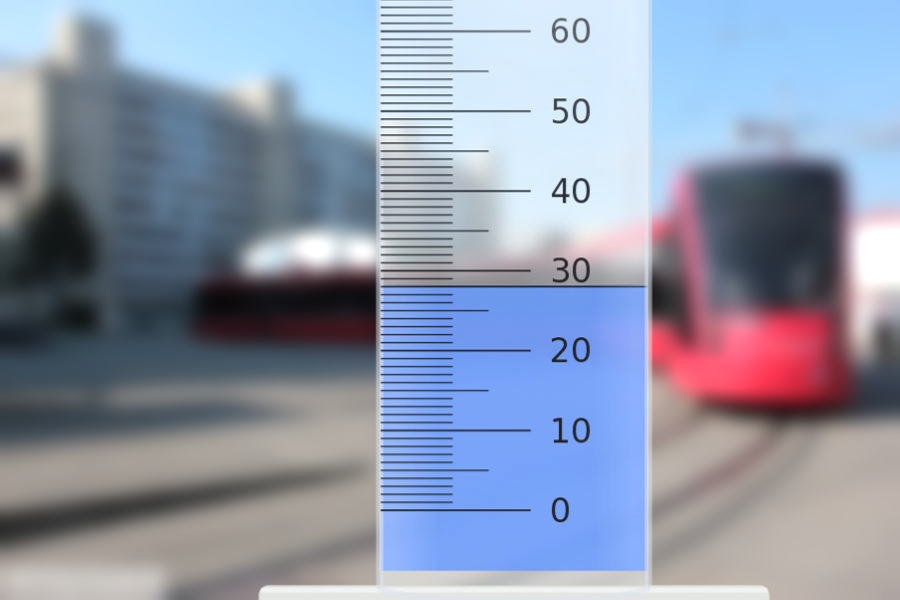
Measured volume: 28 mL
